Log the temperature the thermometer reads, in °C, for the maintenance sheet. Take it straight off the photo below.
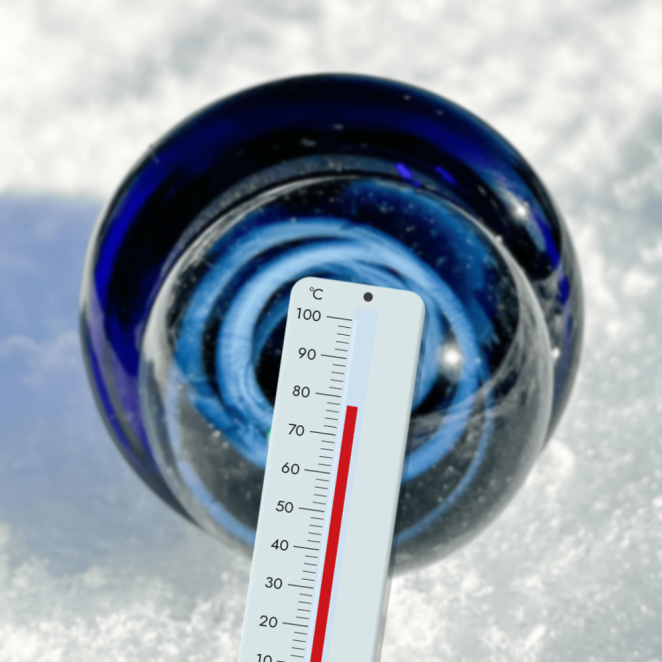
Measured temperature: 78 °C
